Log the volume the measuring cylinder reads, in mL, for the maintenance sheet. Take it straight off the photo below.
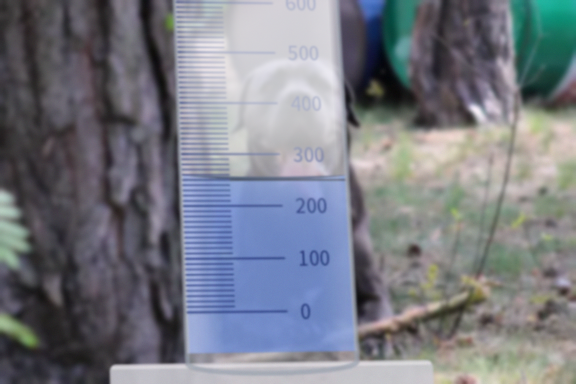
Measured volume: 250 mL
